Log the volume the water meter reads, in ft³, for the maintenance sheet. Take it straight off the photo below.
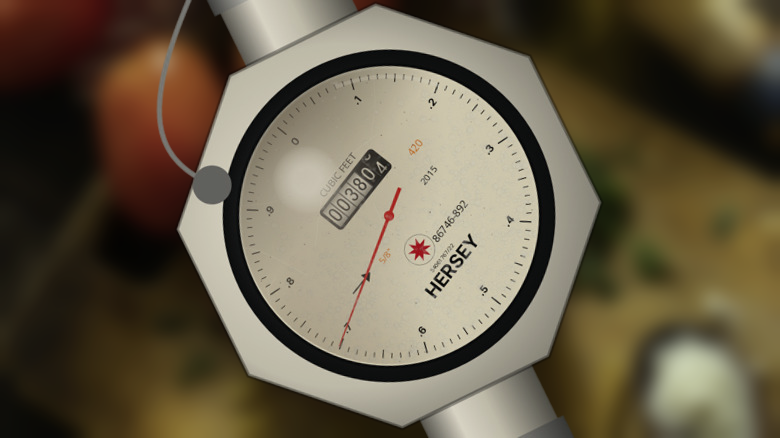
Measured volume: 3803.70 ft³
